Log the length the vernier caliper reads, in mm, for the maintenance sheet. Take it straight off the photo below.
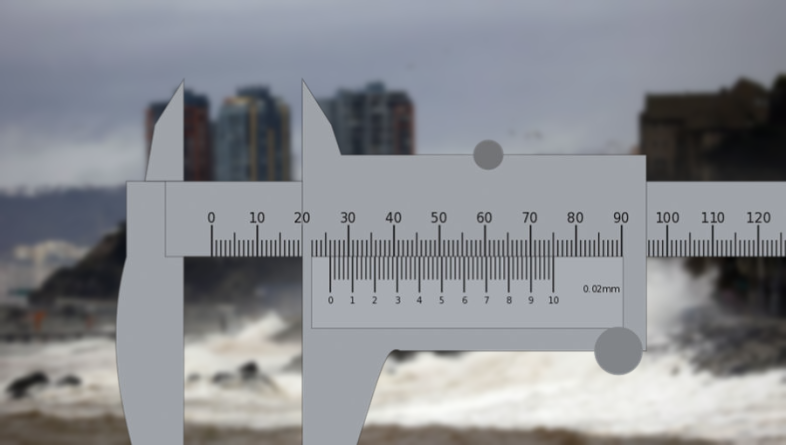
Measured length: 26.0 mm
